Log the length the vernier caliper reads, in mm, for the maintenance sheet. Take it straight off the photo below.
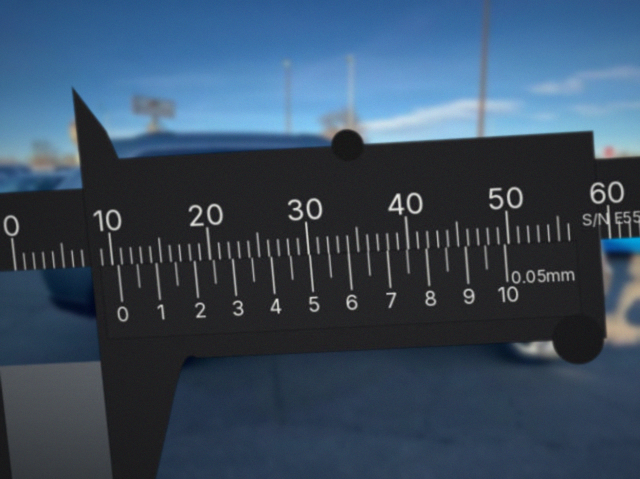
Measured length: 10.6 mm
